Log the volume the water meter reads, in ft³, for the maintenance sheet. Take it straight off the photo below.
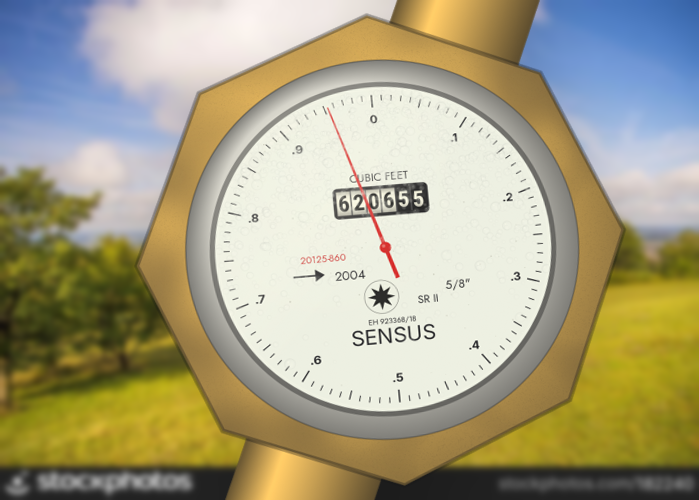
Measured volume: 620654.95 ft³
